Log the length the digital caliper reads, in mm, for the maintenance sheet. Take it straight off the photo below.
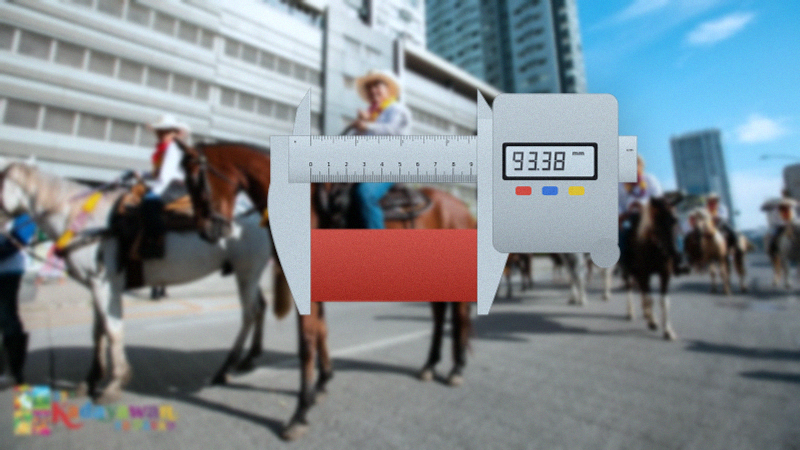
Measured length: 93.38 mm
